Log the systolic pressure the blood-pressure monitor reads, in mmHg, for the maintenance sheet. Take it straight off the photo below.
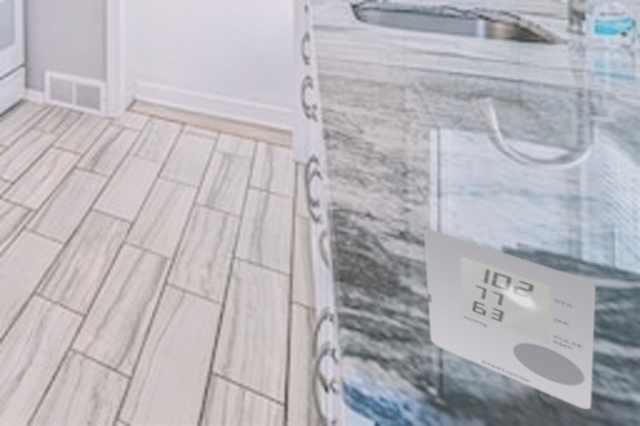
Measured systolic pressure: 102 mmHg
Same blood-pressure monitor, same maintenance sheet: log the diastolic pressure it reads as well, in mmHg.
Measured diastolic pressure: 77 mmHg
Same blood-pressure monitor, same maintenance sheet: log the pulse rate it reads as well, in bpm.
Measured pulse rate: 63 bpm
